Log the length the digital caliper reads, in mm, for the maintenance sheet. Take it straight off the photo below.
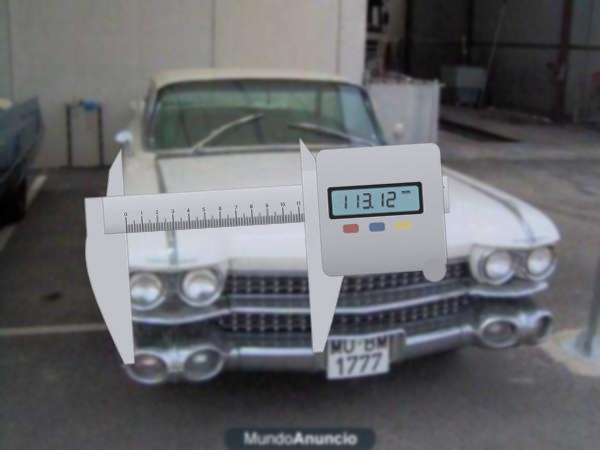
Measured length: 113.12 mm
